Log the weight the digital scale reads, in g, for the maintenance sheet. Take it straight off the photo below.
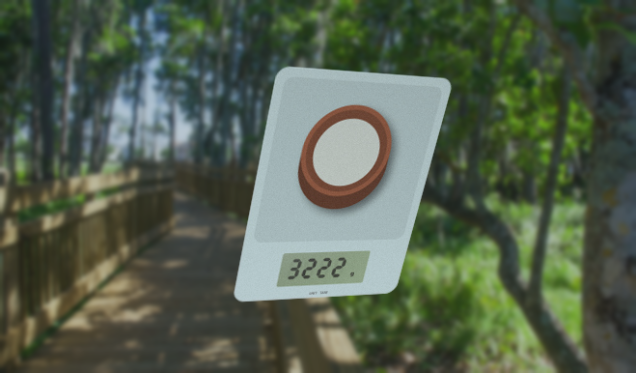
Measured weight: 3222 g
